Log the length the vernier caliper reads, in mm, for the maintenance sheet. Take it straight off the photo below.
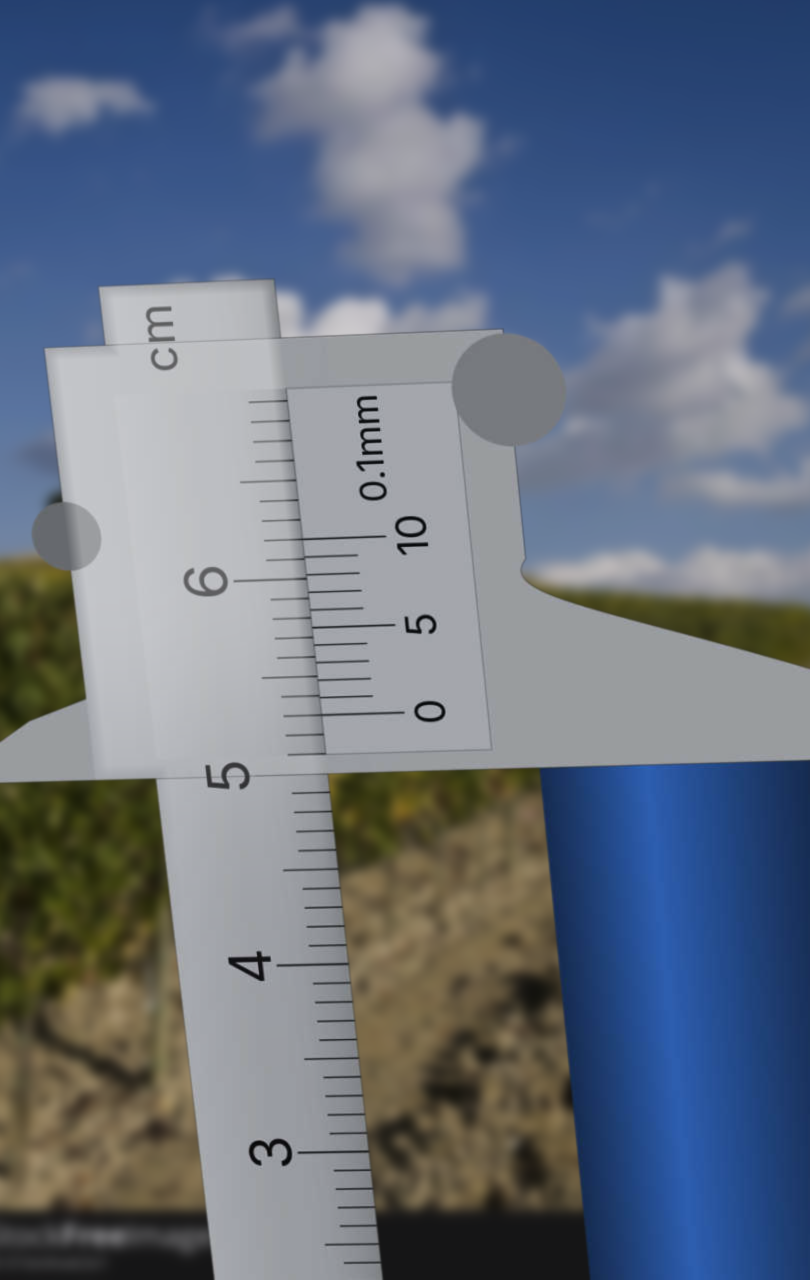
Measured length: 53.0 mm
